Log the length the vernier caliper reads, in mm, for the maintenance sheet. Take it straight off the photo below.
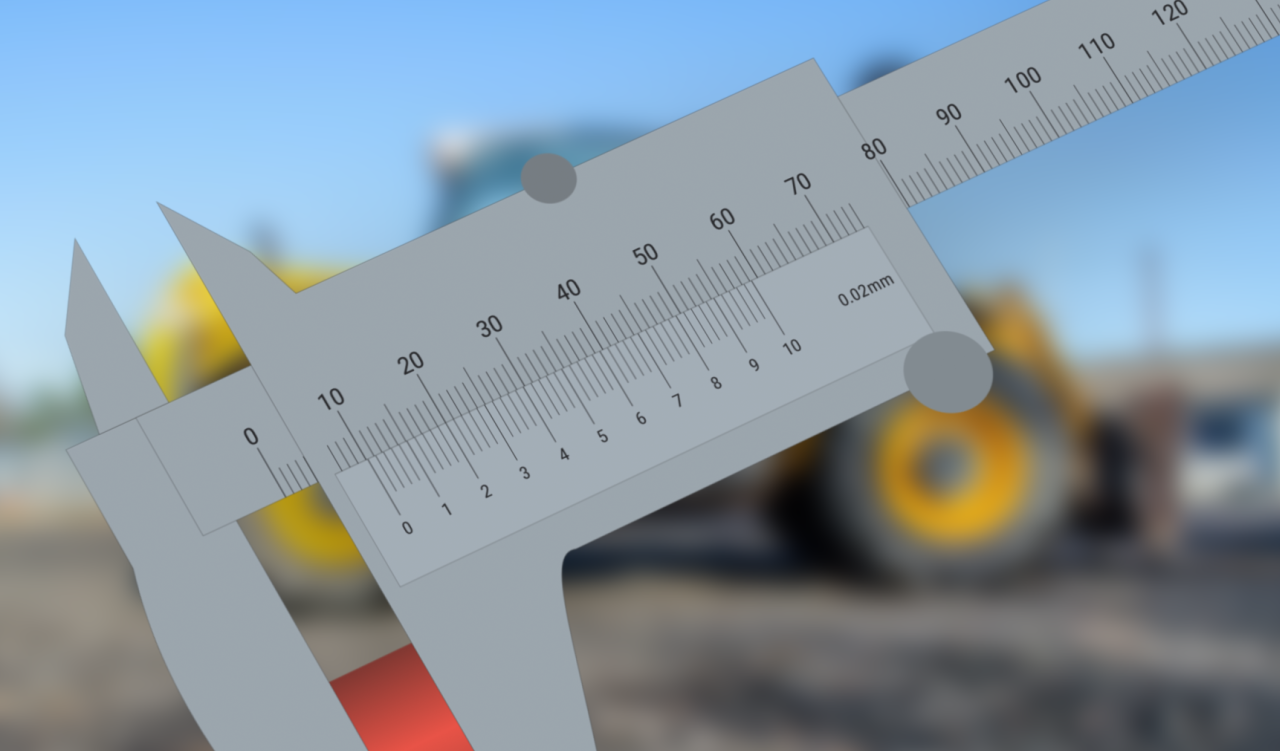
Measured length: 10.2 mm
